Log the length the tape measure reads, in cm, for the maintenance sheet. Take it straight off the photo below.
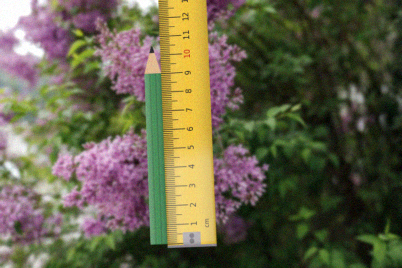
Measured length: 10.5 cm
